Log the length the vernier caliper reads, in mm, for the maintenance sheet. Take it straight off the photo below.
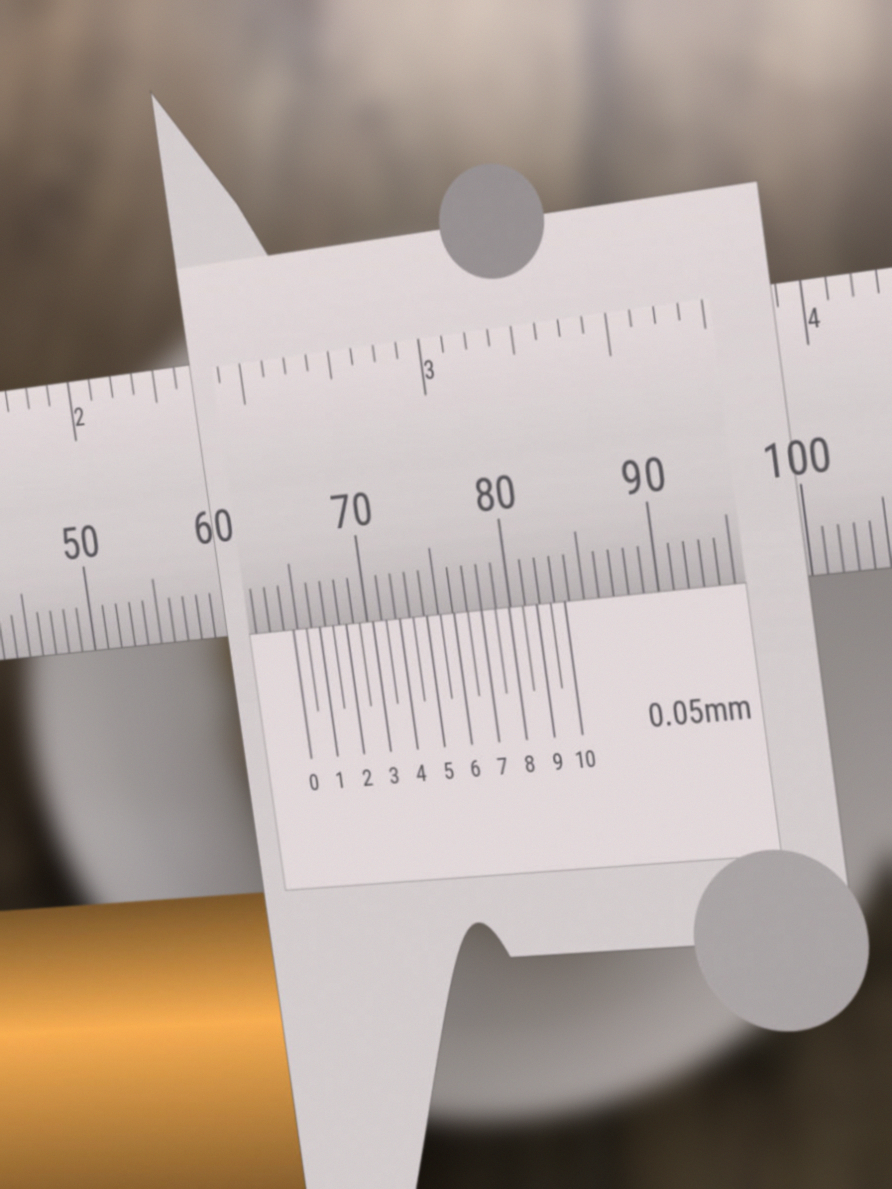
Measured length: 64.7 mm
